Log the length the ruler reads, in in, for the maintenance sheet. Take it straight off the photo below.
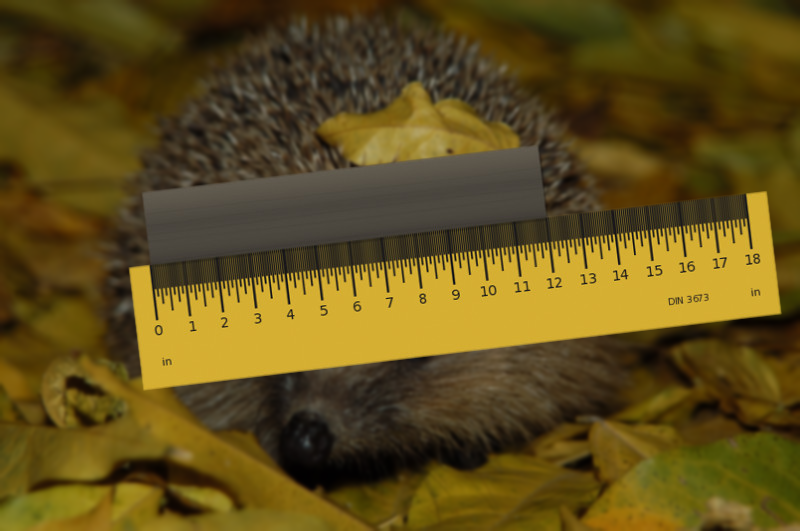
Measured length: 12 in
